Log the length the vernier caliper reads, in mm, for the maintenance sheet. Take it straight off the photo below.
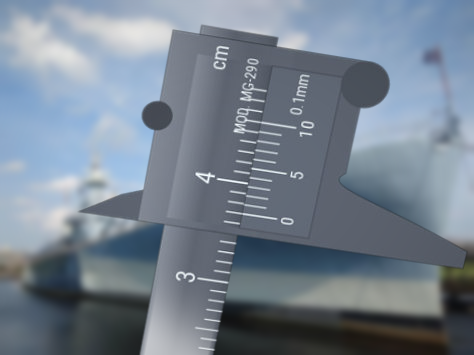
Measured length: 37.0 mm
